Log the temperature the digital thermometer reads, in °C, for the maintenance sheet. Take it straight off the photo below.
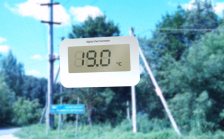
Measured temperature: 19.0 °C
